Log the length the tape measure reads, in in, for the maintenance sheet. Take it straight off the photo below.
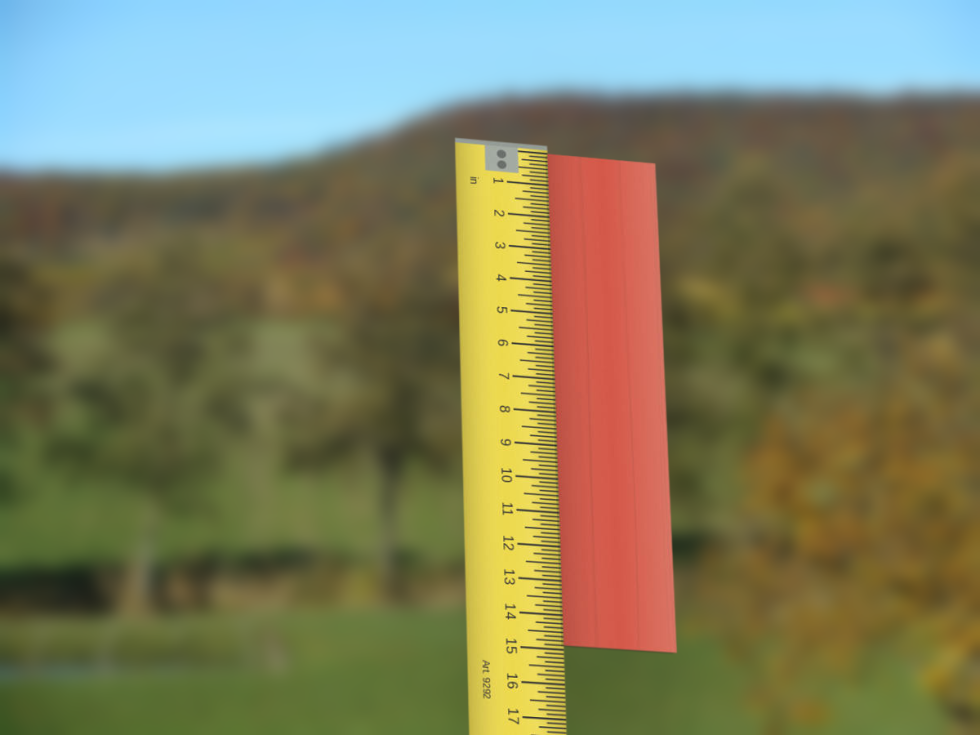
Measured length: 14.875 in
